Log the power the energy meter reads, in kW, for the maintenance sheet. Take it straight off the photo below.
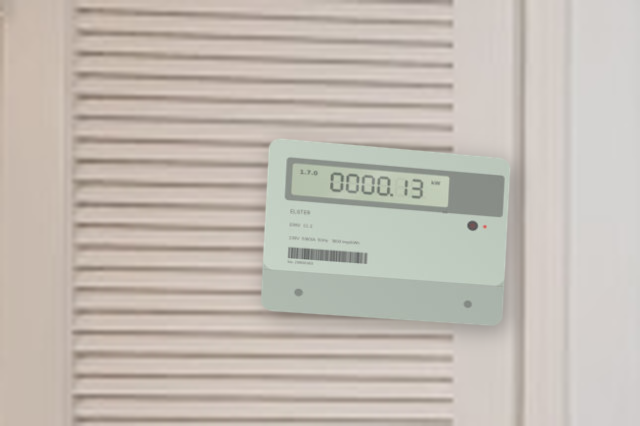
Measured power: 0.13 kW
